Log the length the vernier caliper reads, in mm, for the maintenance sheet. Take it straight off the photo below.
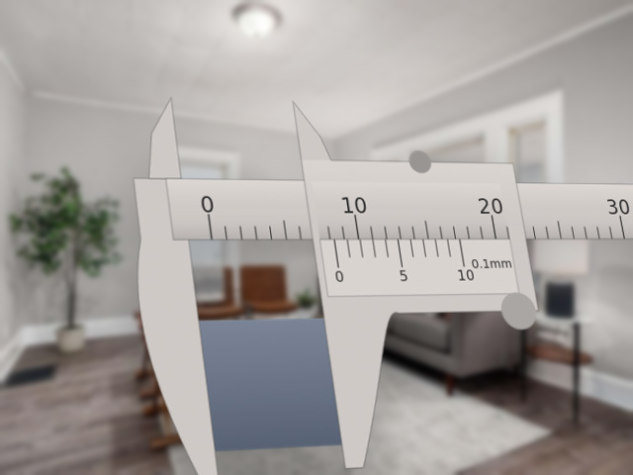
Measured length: 8.3 mm
